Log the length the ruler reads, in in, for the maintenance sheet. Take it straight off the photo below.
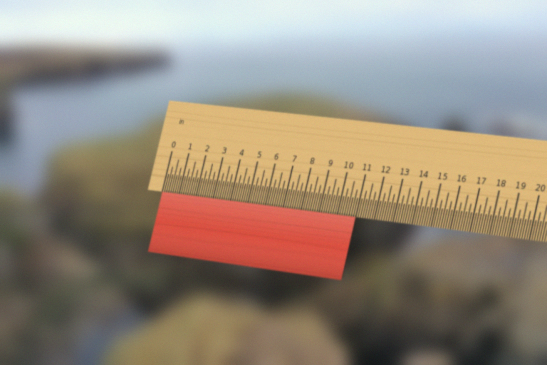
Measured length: 11 in
